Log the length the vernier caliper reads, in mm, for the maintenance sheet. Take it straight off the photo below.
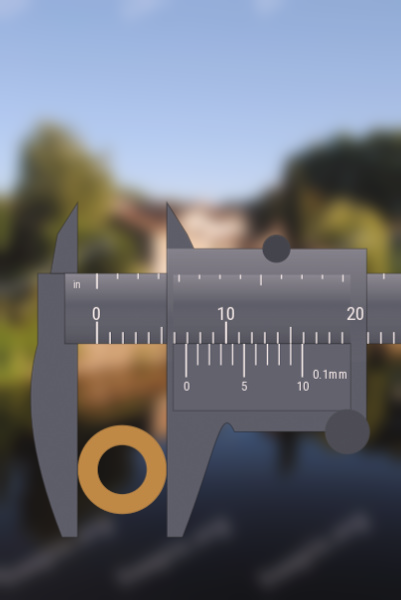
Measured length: 6.9 mm
